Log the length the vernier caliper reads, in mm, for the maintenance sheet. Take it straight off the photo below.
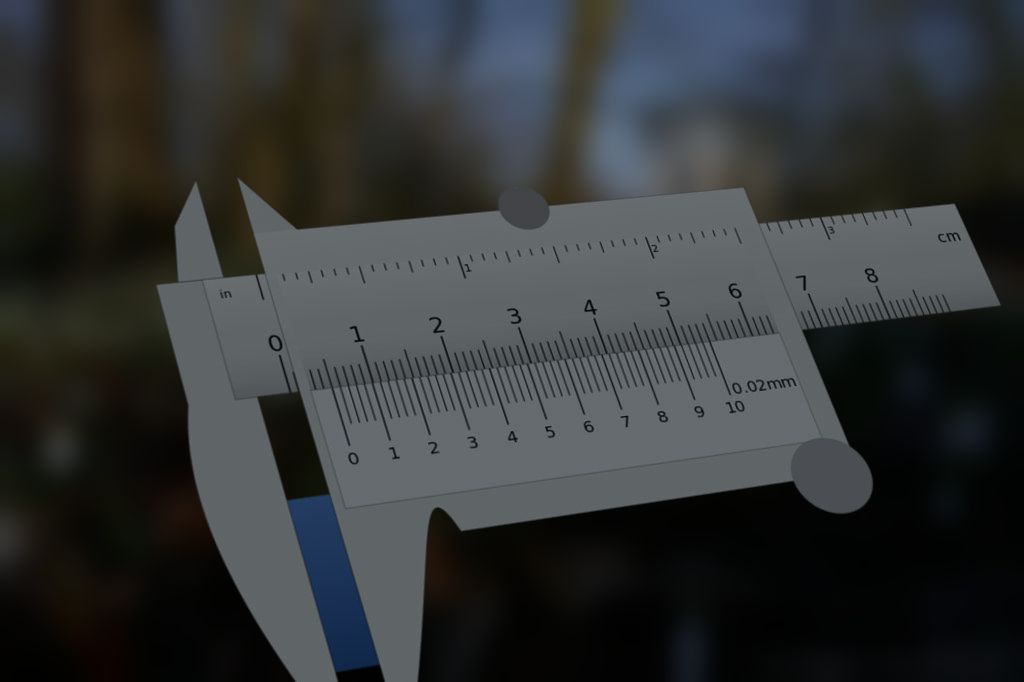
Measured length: 5.0 mm
